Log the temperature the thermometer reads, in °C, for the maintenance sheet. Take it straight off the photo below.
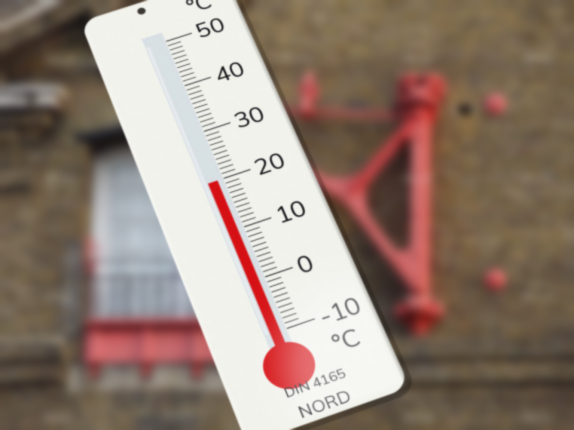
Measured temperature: 20 °C
